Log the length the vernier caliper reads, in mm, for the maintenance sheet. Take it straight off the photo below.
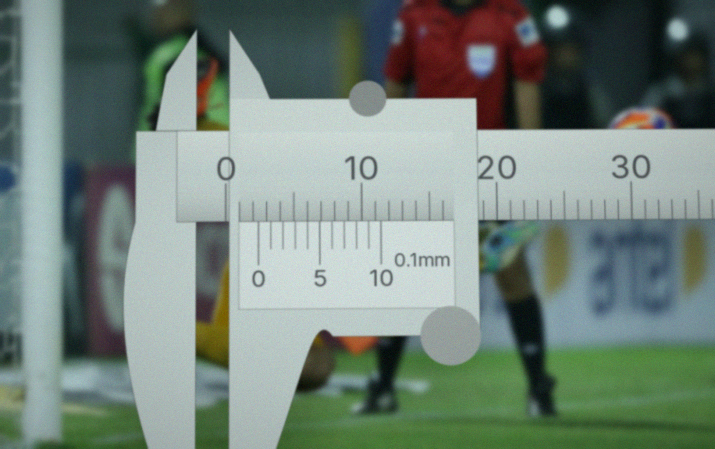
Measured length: 2.4 mm
